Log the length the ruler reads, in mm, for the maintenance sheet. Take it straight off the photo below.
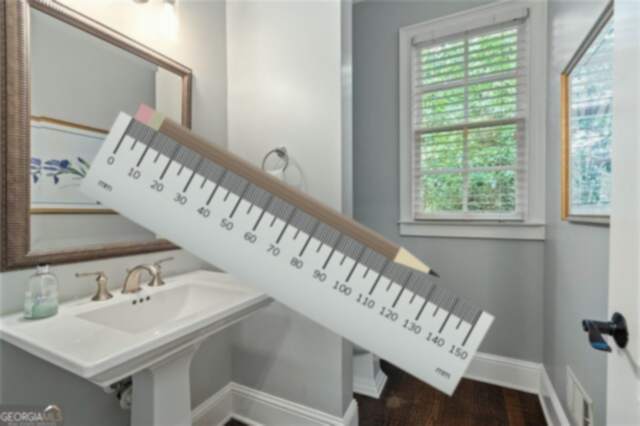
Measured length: 130 mm
